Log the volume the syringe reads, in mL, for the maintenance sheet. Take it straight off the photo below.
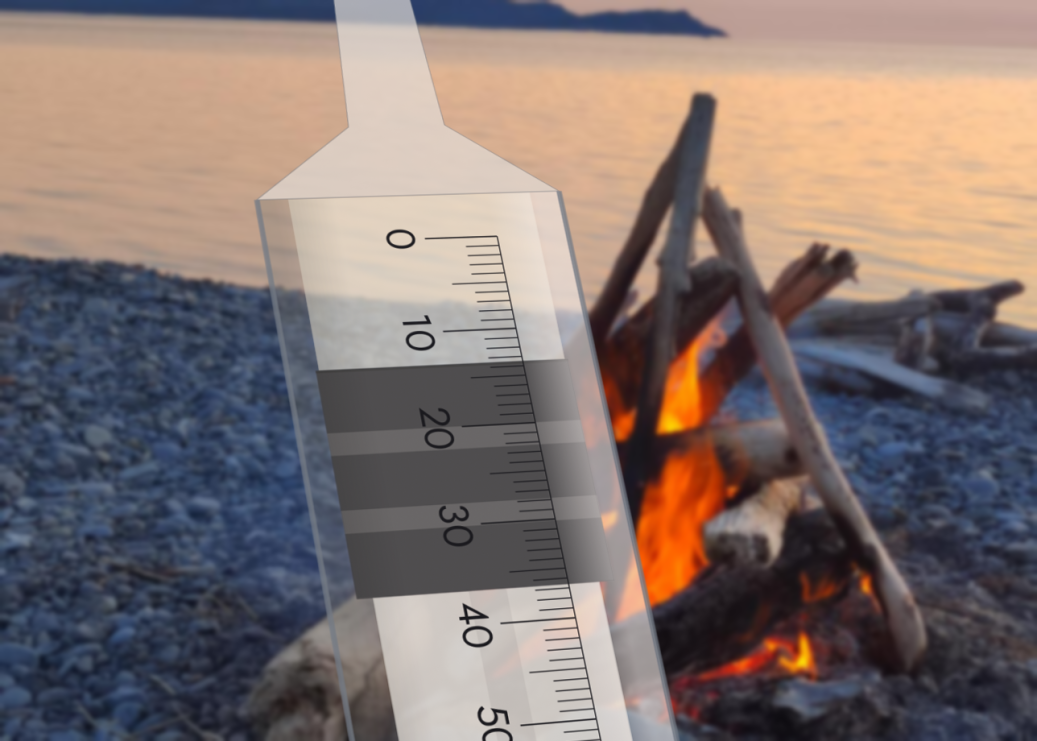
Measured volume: 13.5 mL
